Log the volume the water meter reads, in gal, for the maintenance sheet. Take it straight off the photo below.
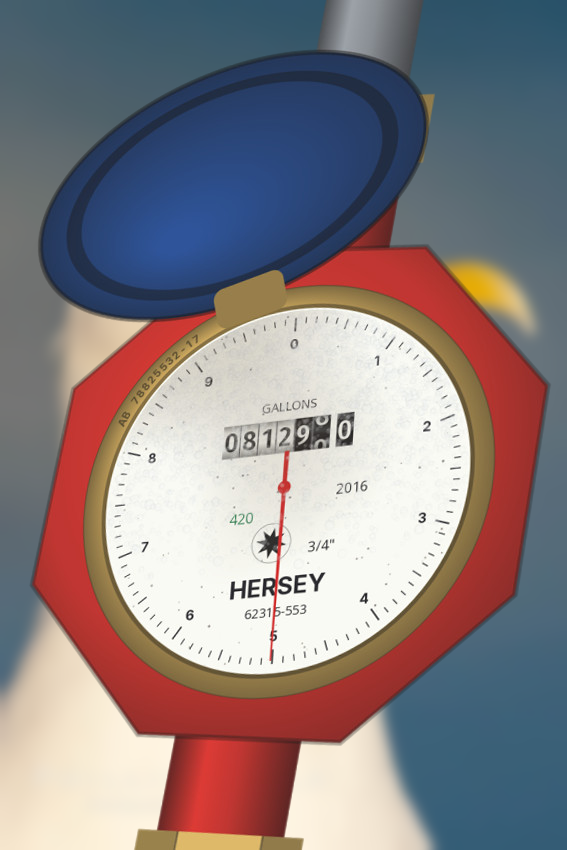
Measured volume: 812985.0 gal
